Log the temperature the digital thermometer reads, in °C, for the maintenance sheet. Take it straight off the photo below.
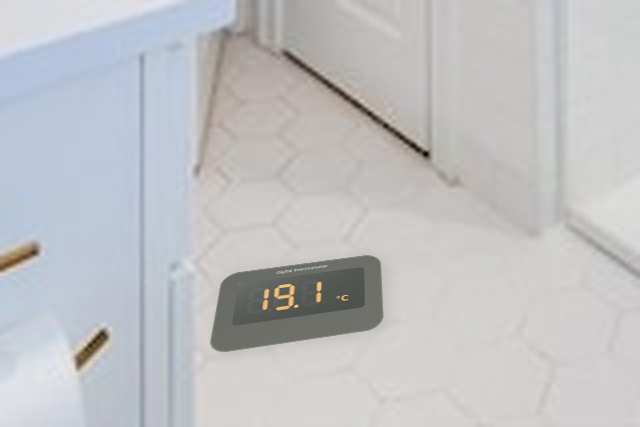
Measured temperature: 19.1 °C
